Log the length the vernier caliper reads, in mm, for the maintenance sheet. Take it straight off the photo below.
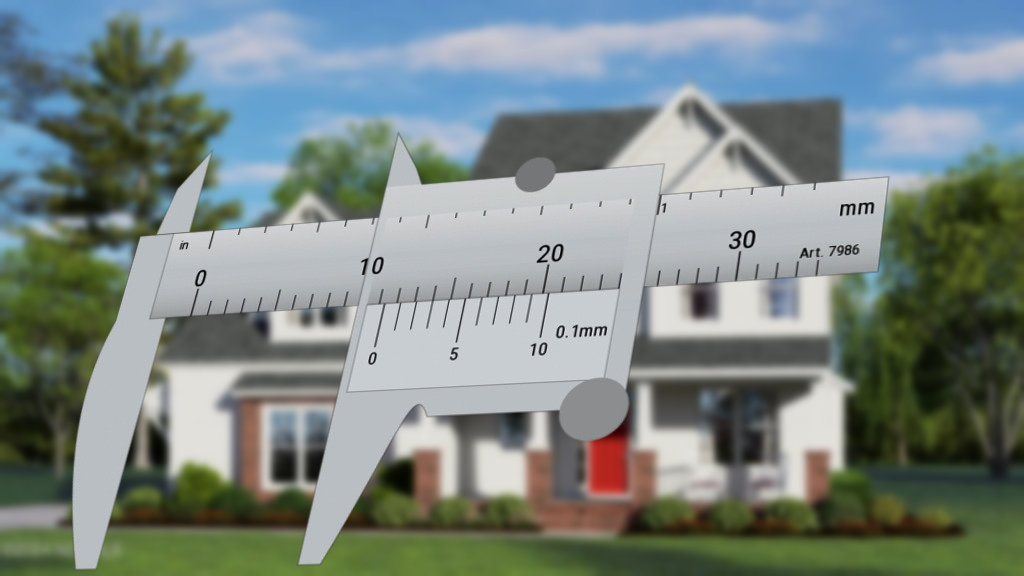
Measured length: 11.3 mm
